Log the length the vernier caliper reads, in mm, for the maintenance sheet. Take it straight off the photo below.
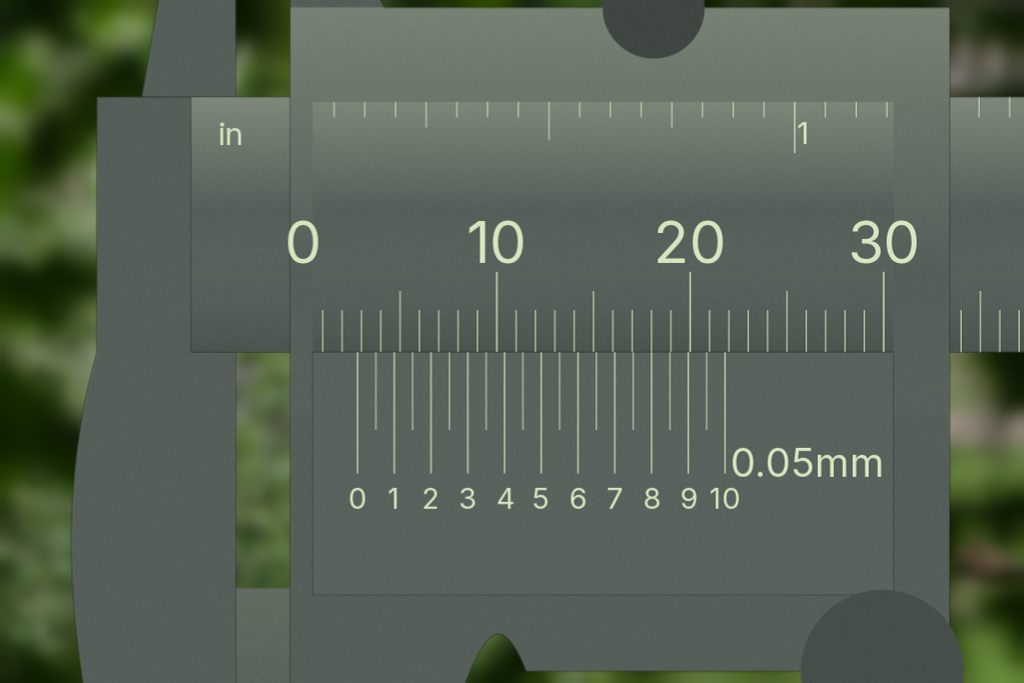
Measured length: 2.8 mm
